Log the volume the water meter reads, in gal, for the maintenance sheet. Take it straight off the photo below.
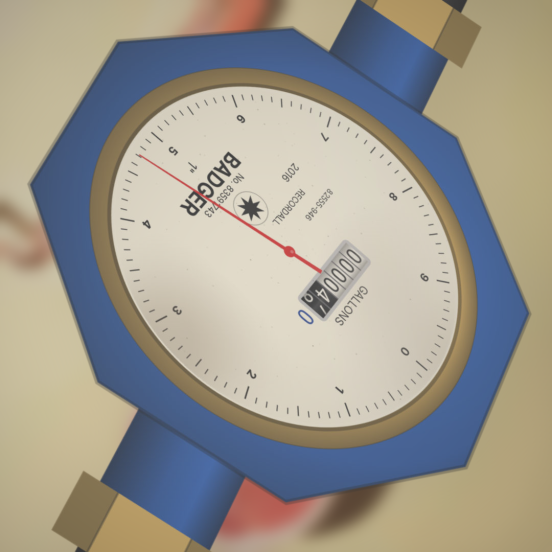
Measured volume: 474.7 gal
